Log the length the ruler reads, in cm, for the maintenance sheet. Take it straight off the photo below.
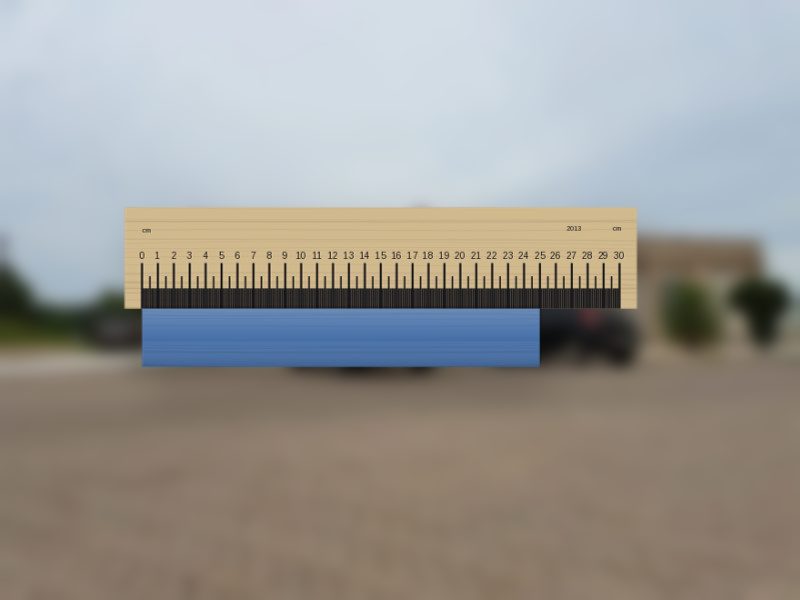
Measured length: 25 cm
